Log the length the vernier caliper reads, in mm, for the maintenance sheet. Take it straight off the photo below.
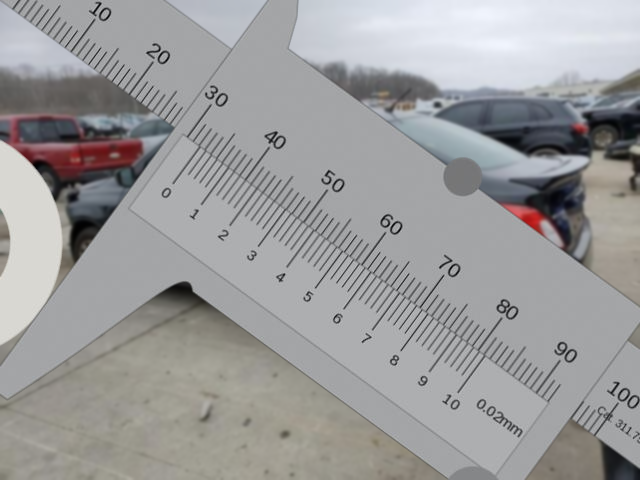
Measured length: 32.2 mm
